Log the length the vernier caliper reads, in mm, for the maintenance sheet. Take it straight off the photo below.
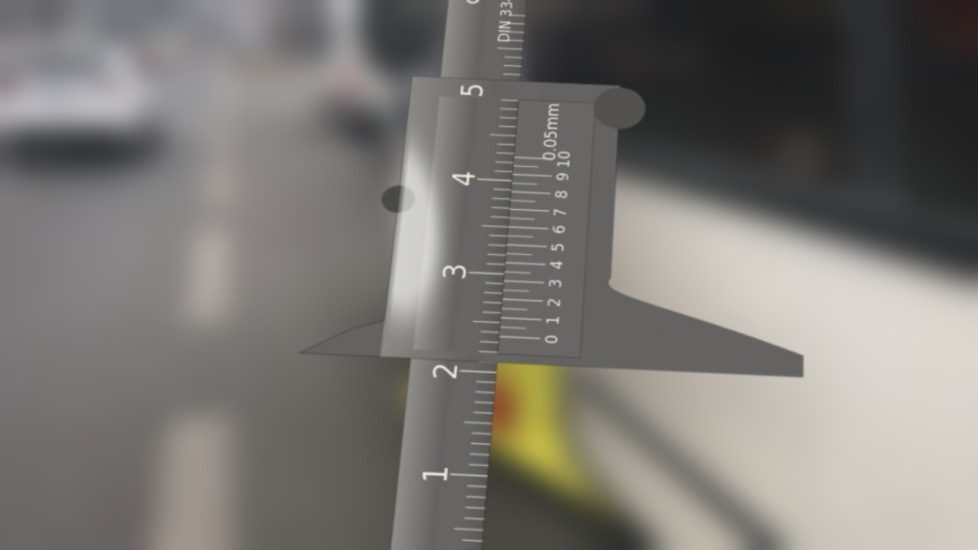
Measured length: 23.6 mm
